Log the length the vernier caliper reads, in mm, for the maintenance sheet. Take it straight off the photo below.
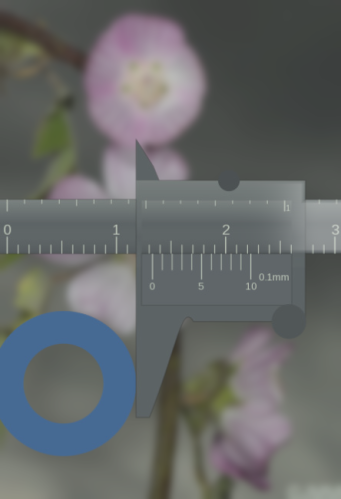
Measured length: 13.3 mm
